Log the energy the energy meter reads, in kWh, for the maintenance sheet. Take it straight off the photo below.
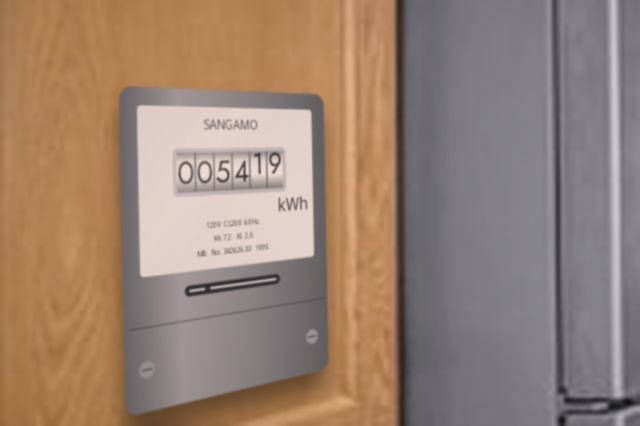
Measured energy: 5419 kWh
